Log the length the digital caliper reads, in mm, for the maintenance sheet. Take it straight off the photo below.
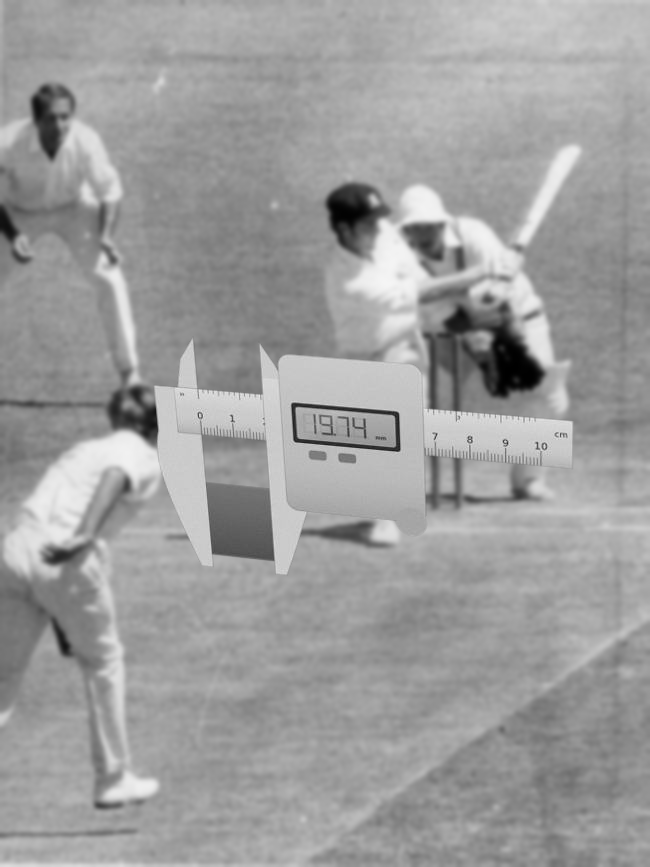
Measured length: 19.74 mm
